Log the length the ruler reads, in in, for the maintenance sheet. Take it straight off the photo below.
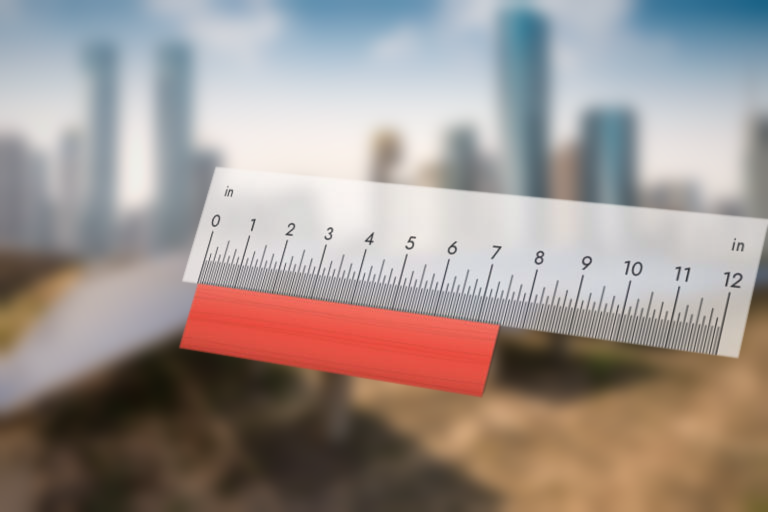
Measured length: 7.5 in
